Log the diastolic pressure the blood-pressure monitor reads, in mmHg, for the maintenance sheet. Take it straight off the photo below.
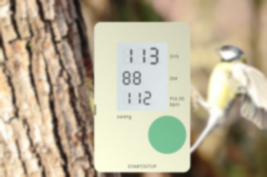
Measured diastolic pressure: 88 mmHg
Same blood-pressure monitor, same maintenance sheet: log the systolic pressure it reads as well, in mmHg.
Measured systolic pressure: 113 mmHg
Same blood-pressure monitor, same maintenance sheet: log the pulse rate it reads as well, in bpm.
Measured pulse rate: 112 bpm
